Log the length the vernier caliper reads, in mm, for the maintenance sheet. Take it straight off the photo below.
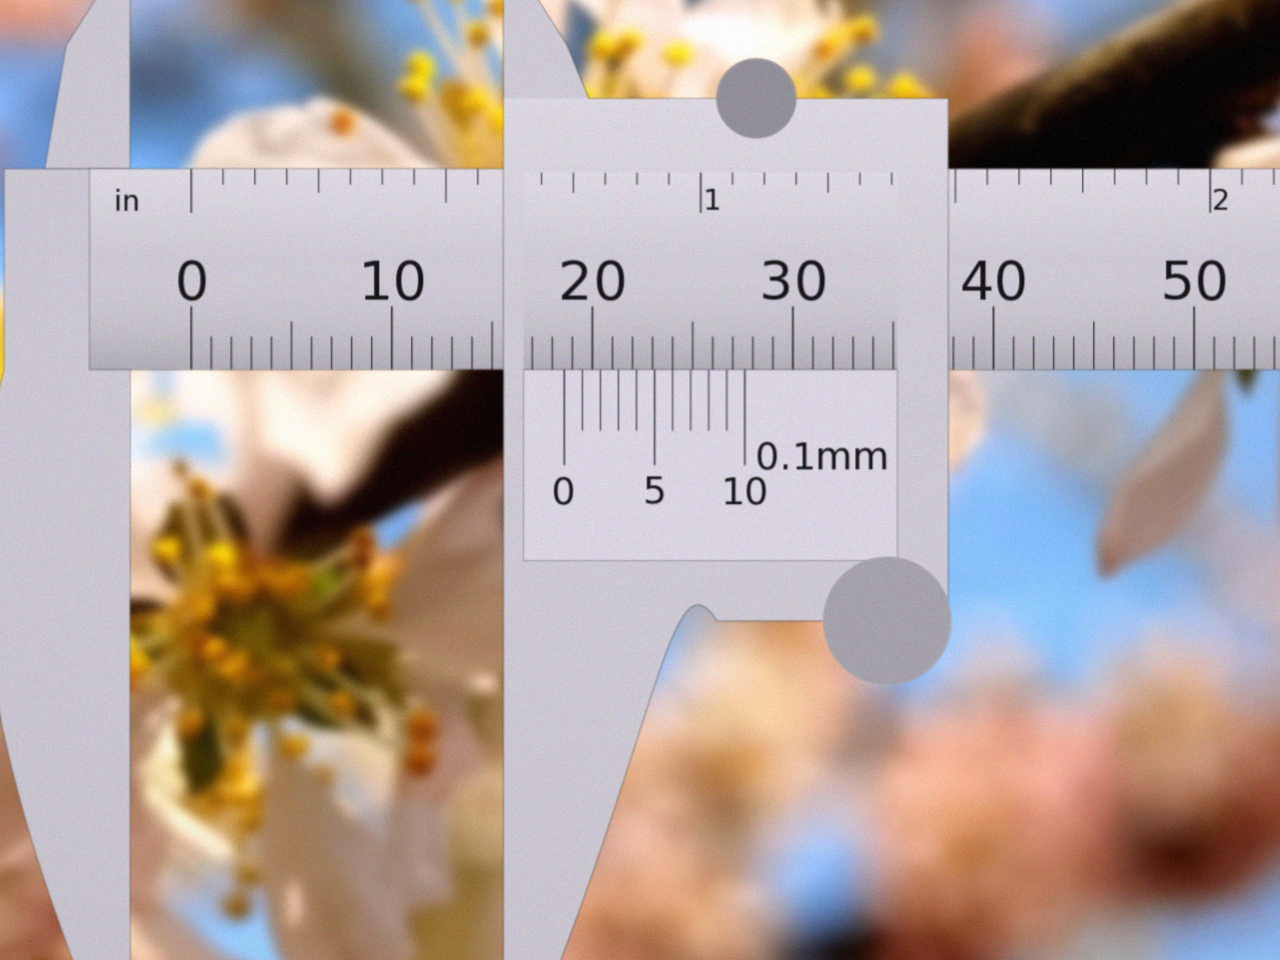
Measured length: 18.6 mm
